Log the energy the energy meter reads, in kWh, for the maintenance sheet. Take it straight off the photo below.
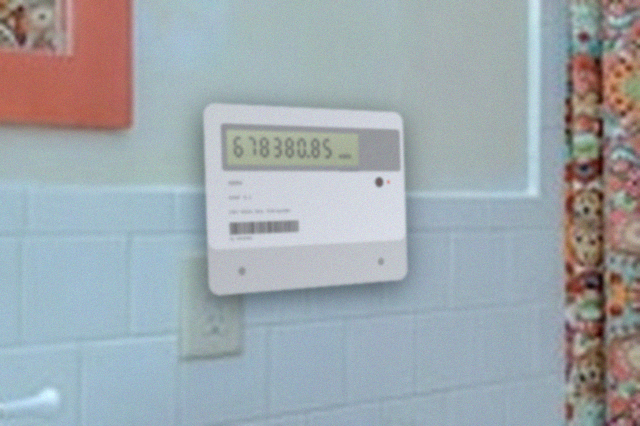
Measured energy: 678380.85 kWh
